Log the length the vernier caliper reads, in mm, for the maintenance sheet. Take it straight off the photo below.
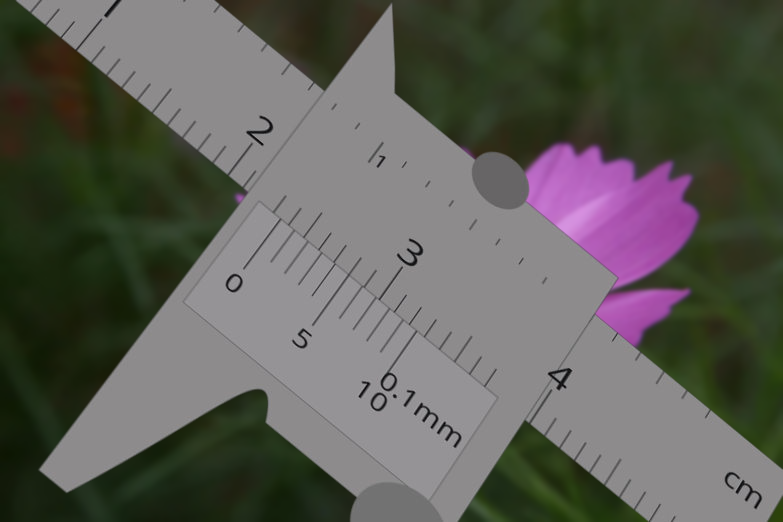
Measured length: 23.5 mm
